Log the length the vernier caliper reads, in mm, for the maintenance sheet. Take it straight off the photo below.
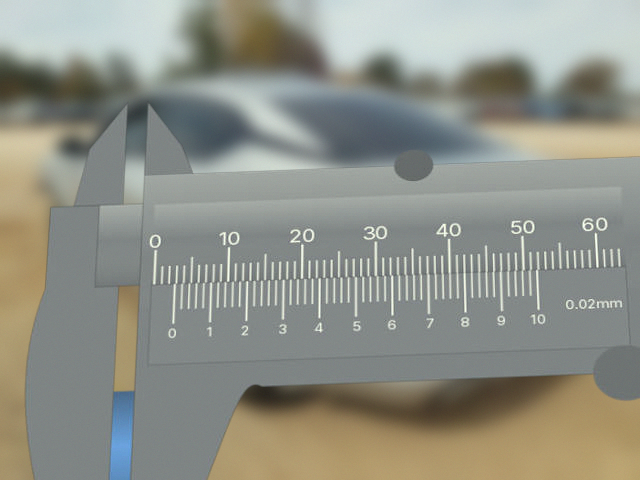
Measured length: 2.8 mm
